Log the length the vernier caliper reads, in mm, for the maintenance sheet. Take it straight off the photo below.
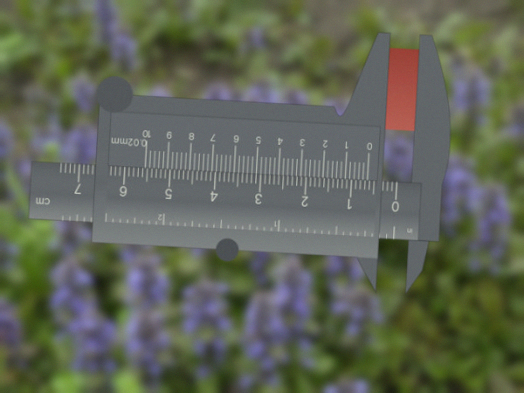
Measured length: 6.5 mm
